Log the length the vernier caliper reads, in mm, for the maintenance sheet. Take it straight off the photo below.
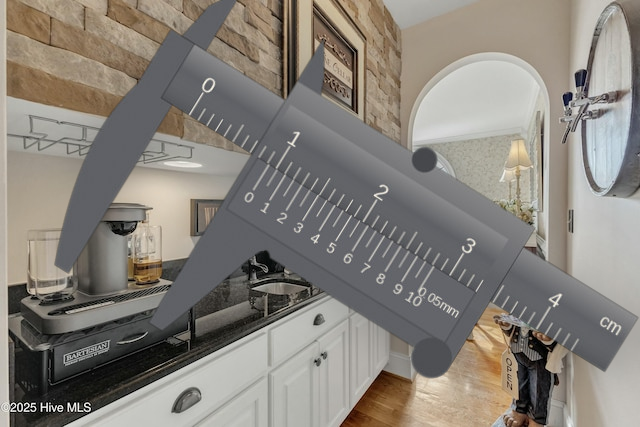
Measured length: 9.2 mm
